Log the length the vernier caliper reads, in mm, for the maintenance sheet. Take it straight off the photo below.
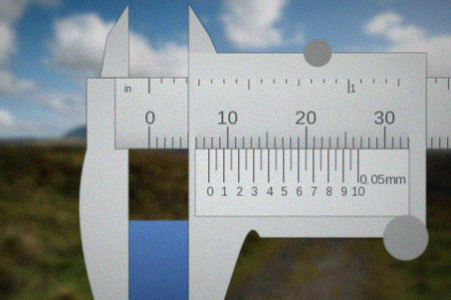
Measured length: 7.6 mm
